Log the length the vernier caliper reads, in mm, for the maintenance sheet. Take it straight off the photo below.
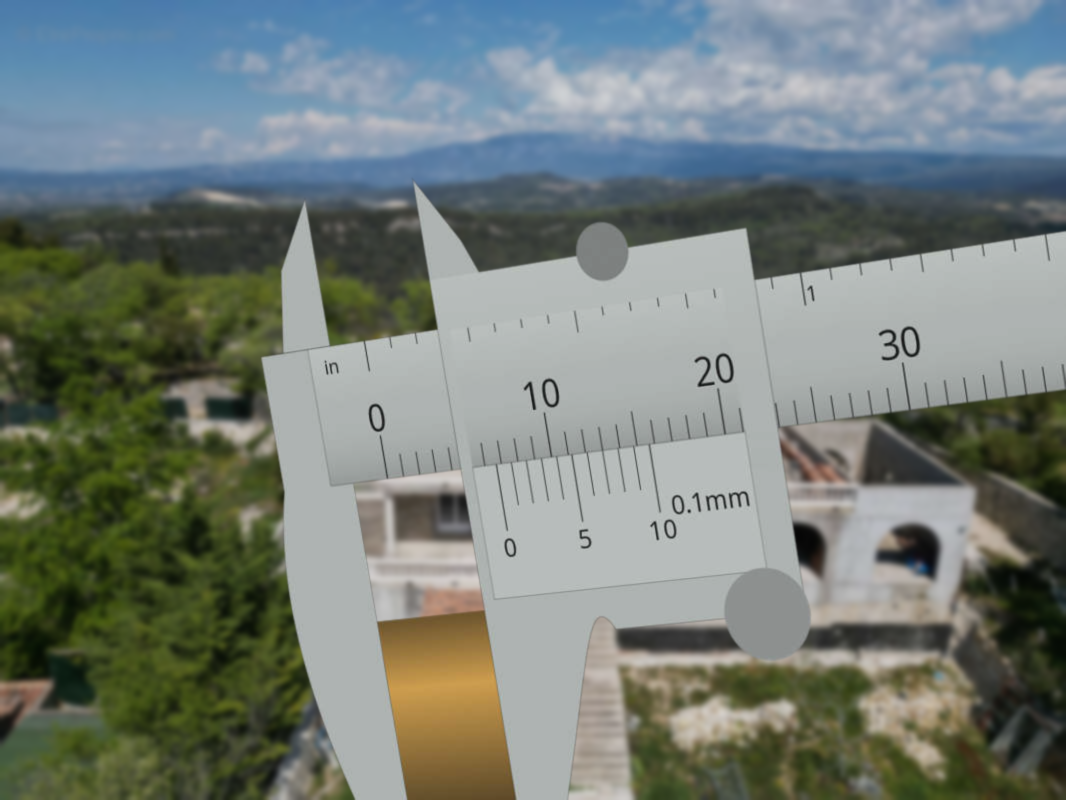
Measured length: 6.7 mm
